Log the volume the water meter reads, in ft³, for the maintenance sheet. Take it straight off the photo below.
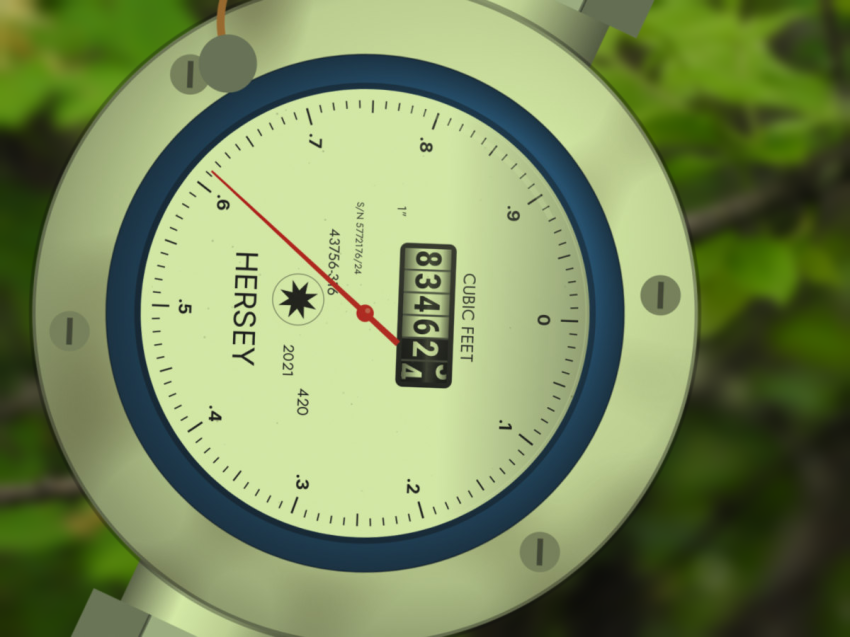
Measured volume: 834623.61 ft³
